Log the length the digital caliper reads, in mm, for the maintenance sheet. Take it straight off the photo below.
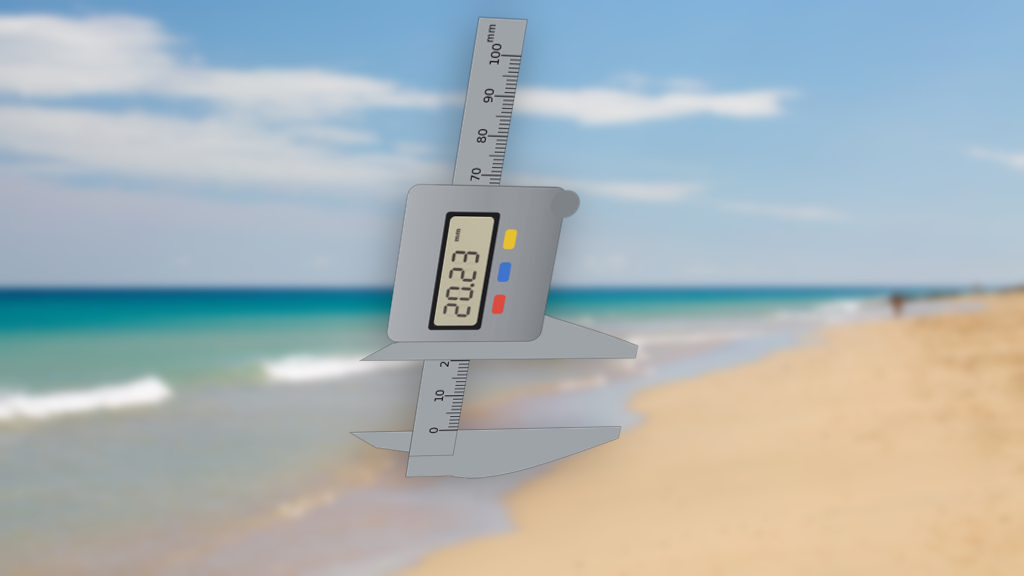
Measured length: 20.23 mm
